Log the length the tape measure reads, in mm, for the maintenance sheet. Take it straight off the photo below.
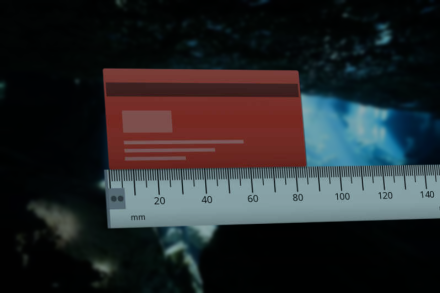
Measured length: 85 mm
